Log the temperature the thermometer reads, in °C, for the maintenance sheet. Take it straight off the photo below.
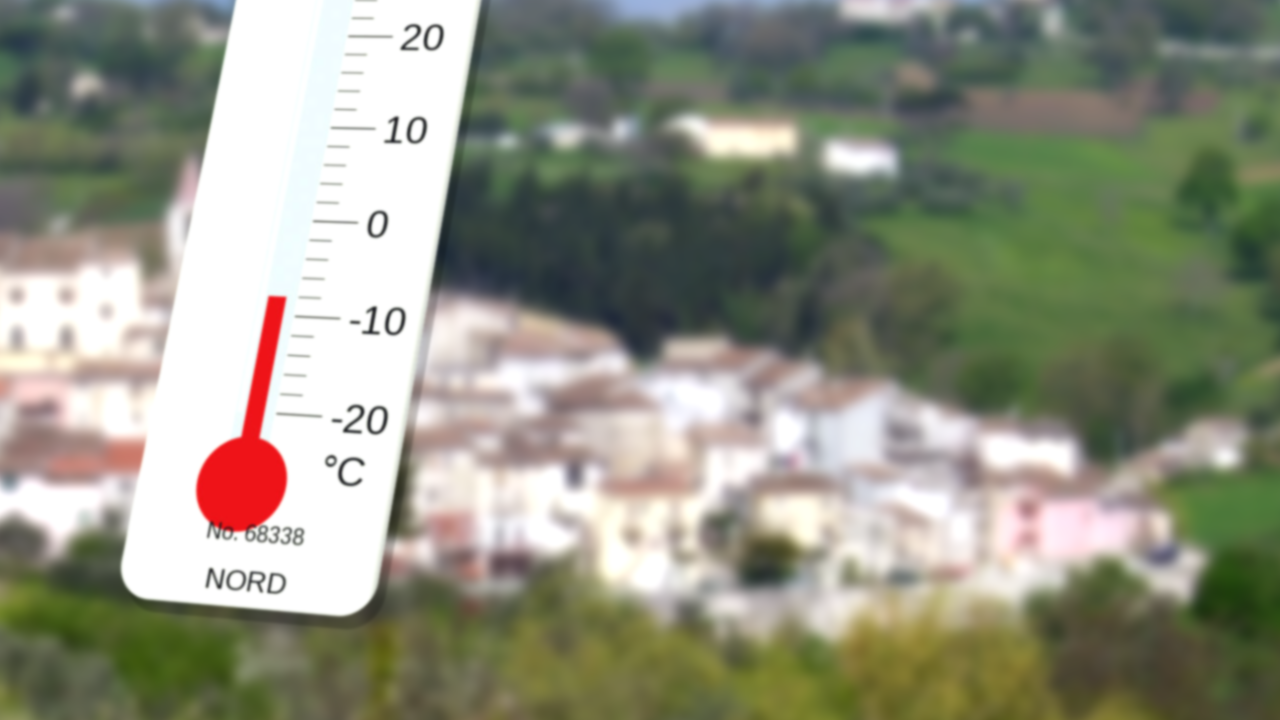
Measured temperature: -8 °C
